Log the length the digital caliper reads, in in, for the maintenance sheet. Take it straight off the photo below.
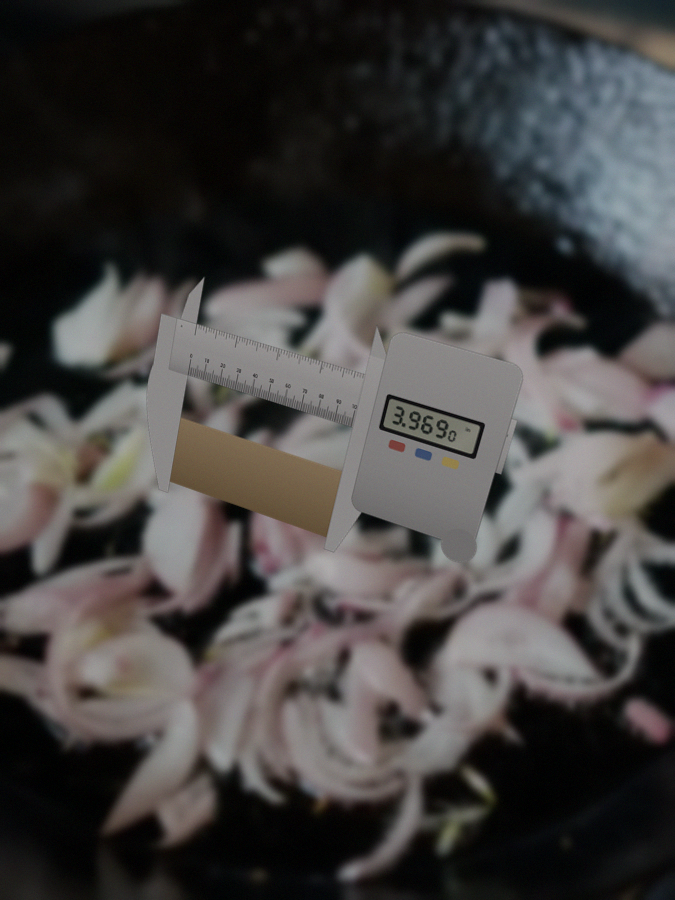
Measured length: 3.9690 in
